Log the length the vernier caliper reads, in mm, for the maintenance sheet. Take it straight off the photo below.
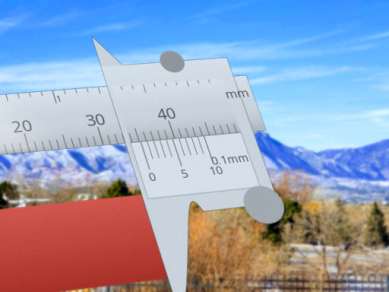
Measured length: 35.2 mm
